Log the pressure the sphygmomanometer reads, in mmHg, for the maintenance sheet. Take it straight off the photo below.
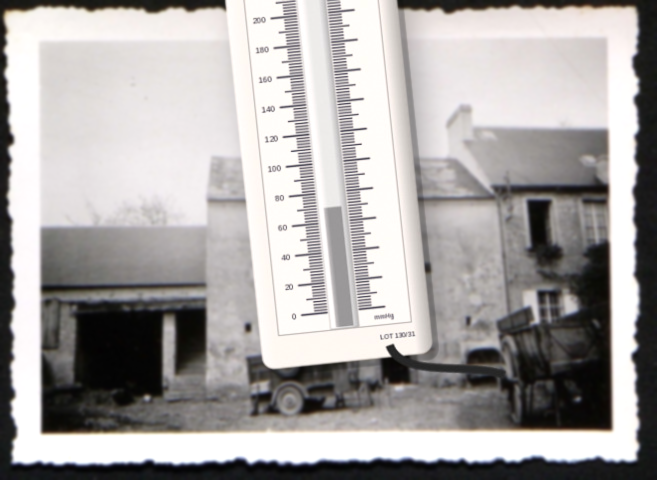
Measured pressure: 70 mmHg
